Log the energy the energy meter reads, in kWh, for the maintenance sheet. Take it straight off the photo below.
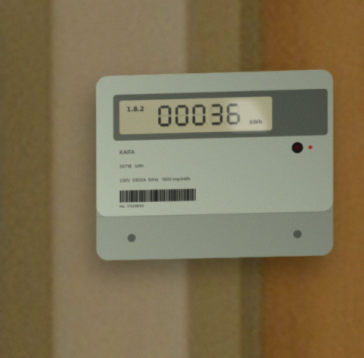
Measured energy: 36 kWh
